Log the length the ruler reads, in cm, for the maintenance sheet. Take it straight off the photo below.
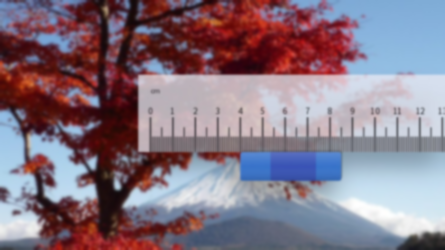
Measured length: 4.5 cm
